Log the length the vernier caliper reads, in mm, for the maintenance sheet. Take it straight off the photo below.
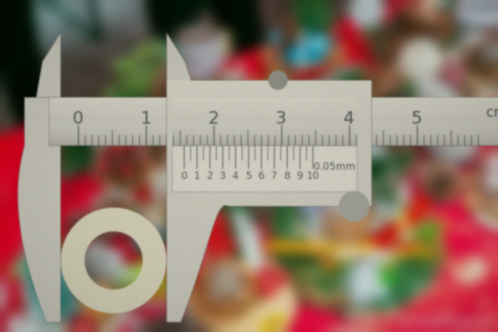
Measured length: 15.6 mm
